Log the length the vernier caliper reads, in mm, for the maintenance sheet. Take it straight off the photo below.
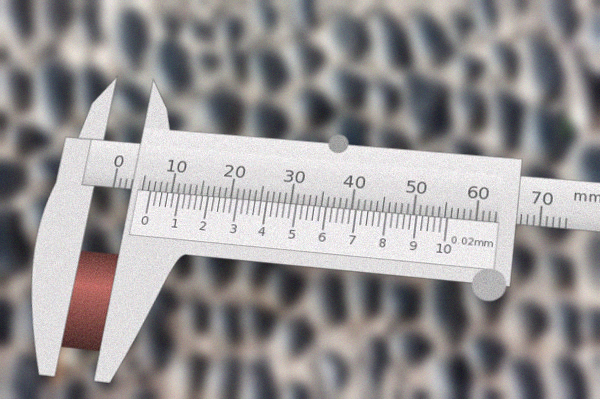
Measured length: 6.4 mm
